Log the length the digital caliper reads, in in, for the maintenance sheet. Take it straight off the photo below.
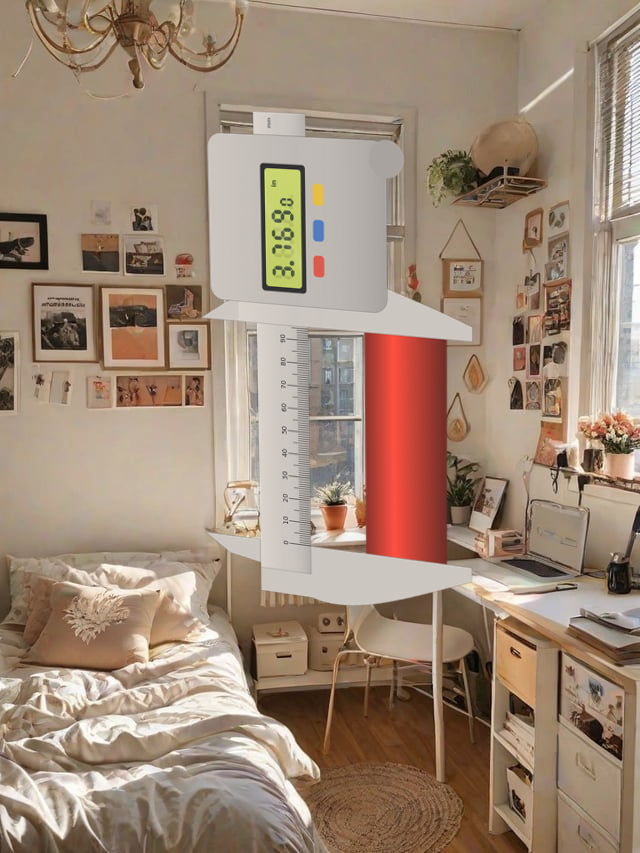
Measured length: 3.7690 in
